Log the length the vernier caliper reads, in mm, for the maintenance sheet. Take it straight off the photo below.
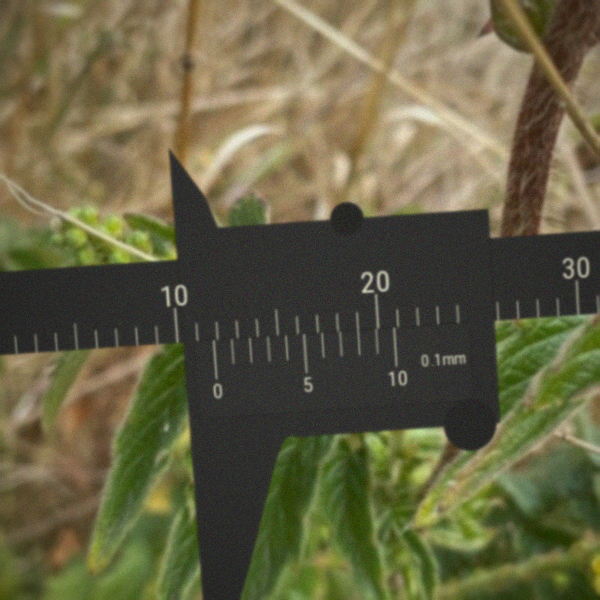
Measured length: 11.8 mm
